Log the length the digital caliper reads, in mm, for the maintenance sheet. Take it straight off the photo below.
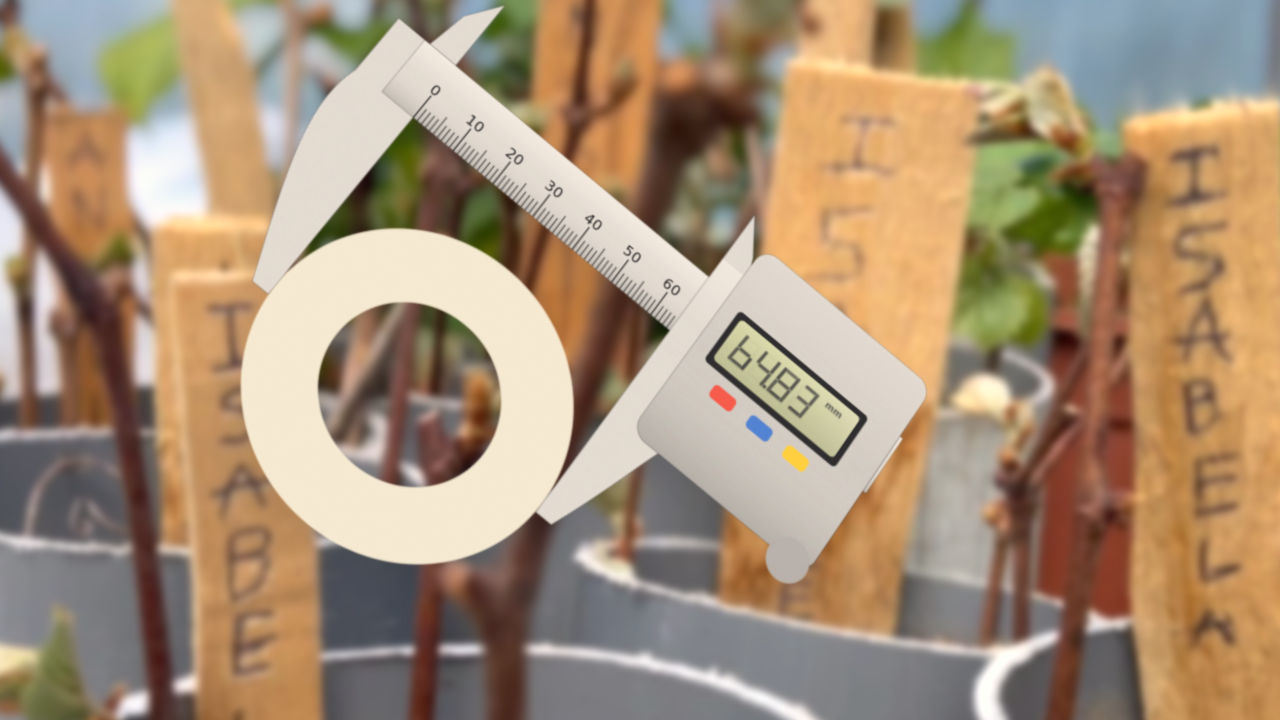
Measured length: 64.83 mm
